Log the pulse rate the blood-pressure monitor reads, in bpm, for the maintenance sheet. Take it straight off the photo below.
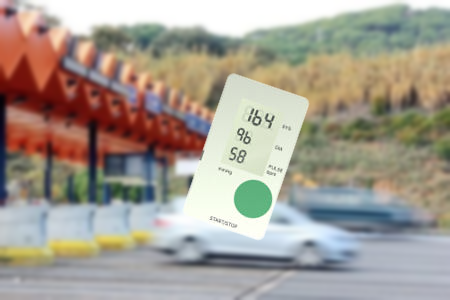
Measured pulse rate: 58 bpm
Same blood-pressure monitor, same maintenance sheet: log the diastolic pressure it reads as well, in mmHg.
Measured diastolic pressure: 96 mmHg
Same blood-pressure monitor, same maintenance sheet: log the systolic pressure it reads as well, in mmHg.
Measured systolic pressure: 164 mmHg
